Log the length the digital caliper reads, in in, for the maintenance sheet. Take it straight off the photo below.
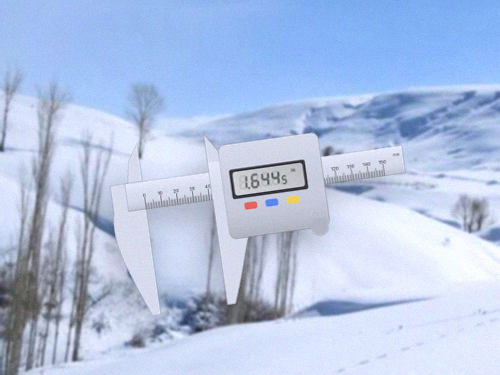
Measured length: 1.6445 in
